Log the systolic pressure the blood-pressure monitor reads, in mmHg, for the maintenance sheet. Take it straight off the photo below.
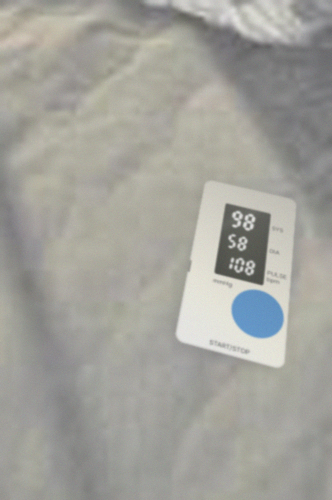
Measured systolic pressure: 98 mmHg
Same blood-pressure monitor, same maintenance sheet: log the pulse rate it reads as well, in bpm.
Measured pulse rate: 108 bpm
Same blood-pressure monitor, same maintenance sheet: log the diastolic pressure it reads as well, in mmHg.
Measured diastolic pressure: 58 mmHg
